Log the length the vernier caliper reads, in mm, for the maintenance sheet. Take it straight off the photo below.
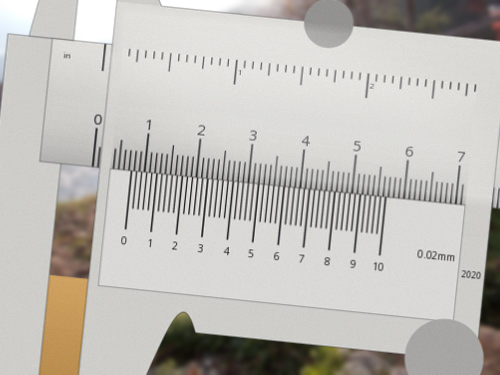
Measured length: 7.5 mm
